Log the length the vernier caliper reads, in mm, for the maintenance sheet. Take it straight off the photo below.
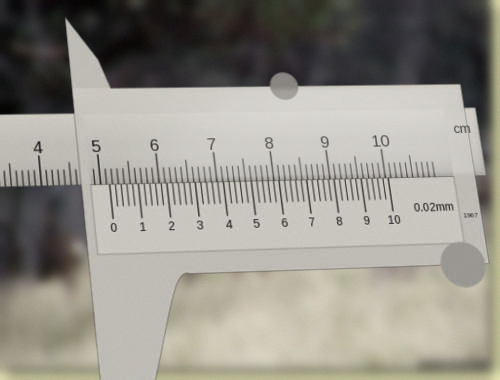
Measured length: 51.5 mm
